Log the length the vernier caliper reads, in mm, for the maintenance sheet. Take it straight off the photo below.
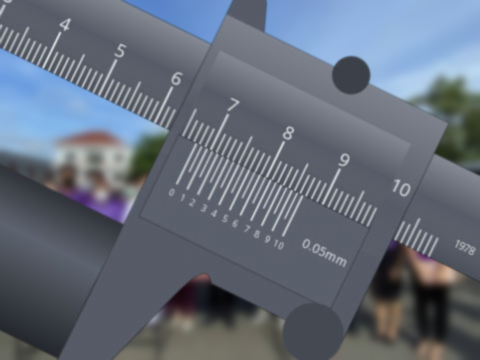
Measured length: 67.5 mm
